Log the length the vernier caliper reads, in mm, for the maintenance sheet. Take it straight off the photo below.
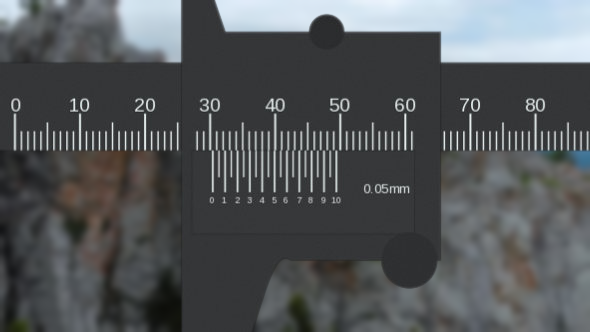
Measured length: 30.4 mm
